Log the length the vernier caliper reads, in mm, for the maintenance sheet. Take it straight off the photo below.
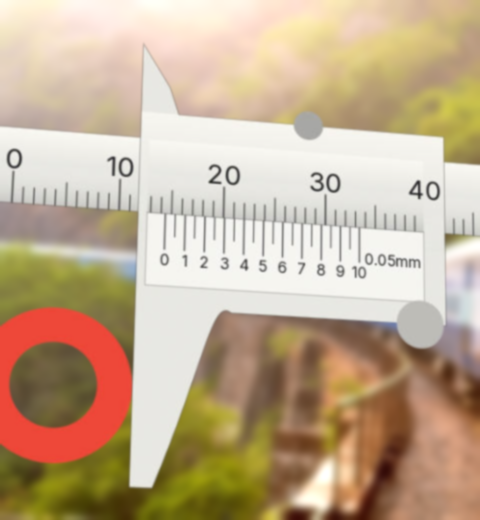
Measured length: 14.4 mm
